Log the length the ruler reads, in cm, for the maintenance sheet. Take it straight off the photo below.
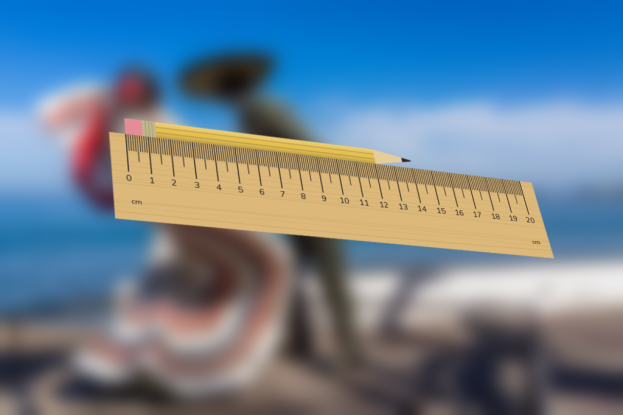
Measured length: 14 cm
